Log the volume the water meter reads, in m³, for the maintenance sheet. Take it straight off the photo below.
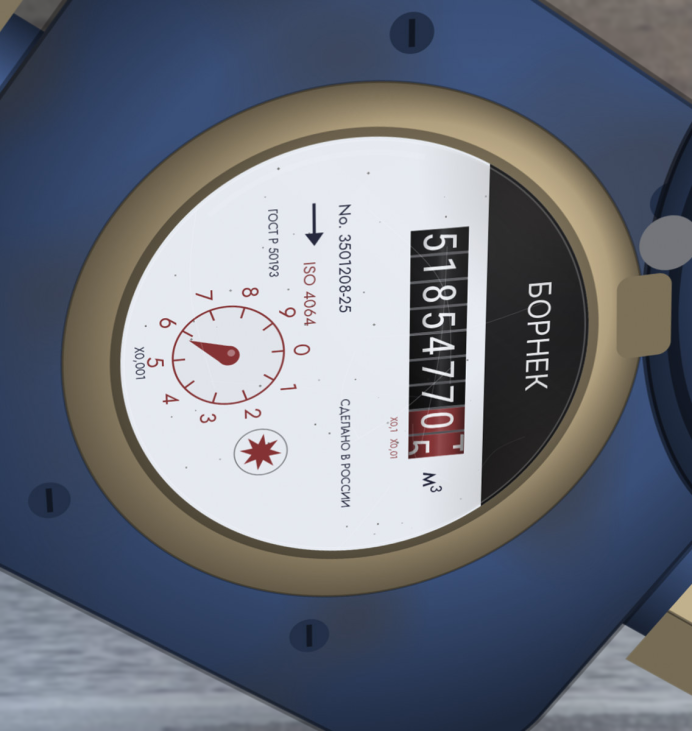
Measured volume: 5185477.045 m³
